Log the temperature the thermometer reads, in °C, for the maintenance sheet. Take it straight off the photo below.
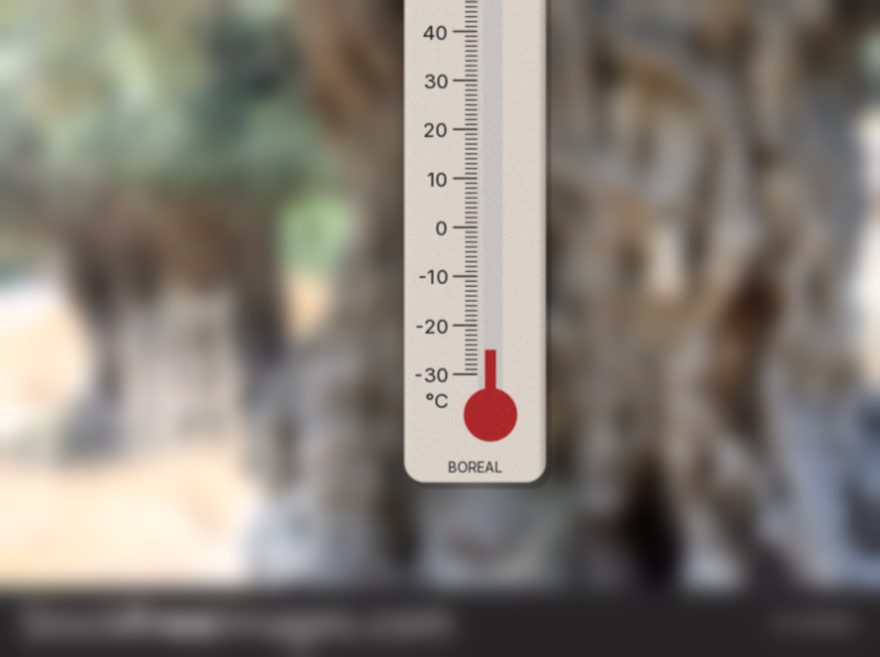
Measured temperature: -25 °C
